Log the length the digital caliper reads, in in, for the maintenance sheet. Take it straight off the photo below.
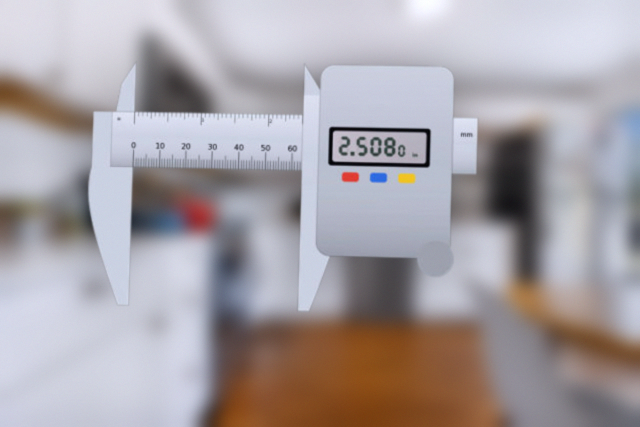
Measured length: 2.5080 in
